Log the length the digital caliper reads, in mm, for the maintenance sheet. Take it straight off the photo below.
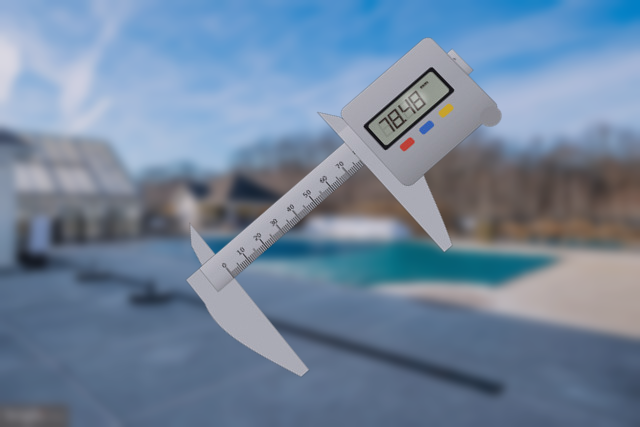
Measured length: 78.48 mm
